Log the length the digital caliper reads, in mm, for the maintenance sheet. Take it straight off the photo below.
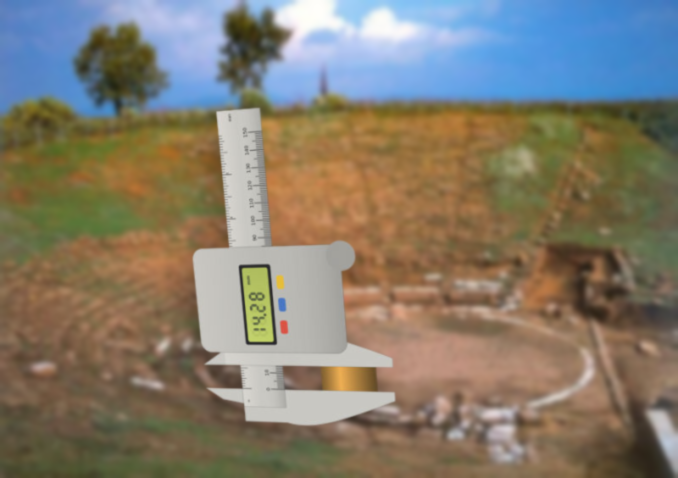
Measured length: 14.28 mm
